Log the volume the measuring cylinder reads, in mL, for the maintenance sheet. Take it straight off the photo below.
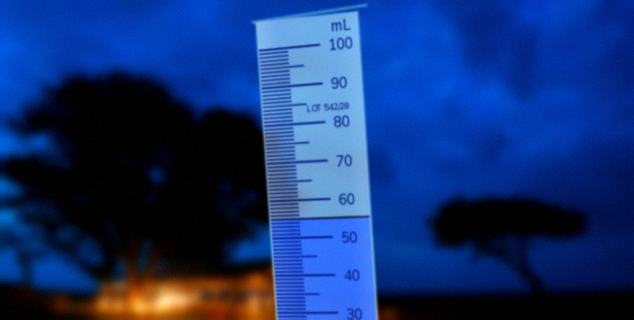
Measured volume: 55 mL
